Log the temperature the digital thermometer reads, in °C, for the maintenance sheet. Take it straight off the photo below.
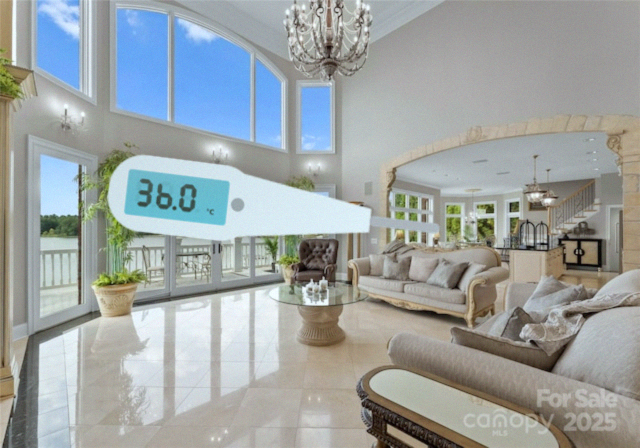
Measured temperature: 36.0 °C
